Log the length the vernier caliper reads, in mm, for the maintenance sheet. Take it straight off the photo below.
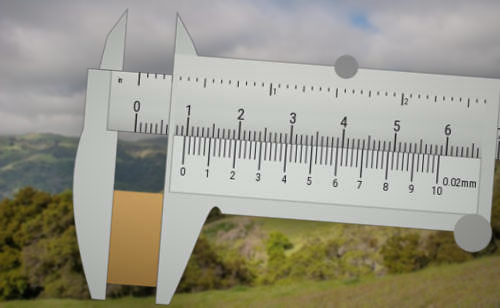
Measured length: 9.6 mm
